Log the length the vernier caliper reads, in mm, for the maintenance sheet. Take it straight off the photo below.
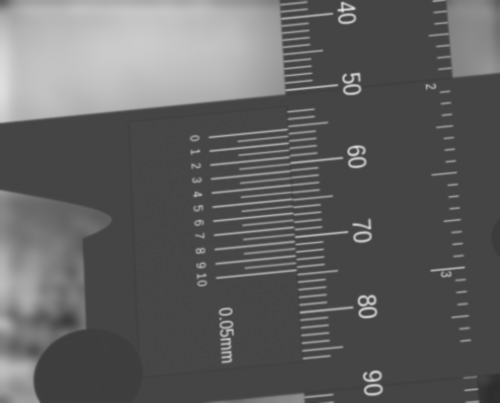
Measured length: 55.4 mm
